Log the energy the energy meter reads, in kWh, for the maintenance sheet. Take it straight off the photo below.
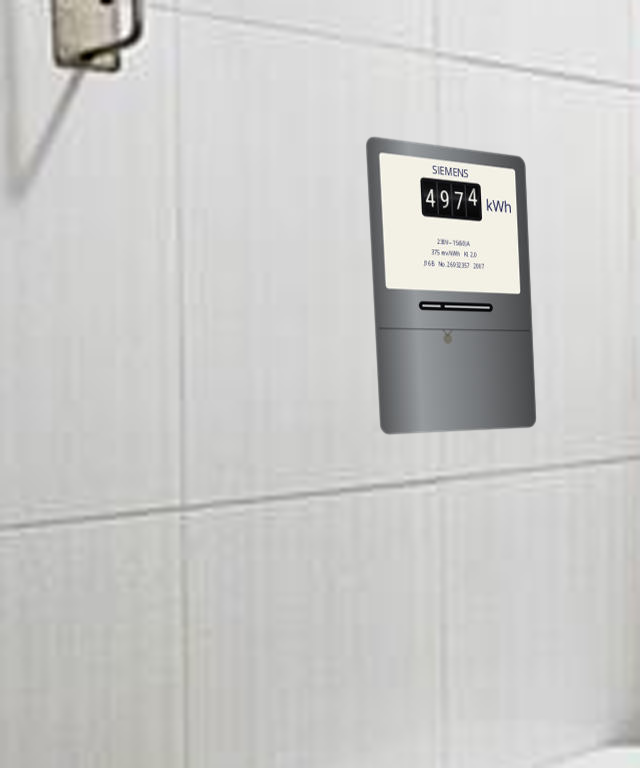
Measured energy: 4974 kWh
